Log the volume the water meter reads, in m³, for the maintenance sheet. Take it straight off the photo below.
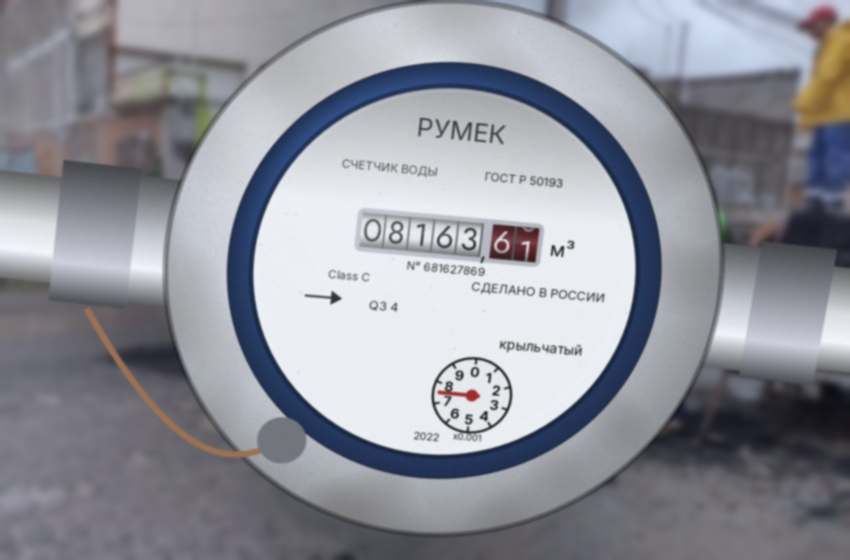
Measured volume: 8163.607 m³
